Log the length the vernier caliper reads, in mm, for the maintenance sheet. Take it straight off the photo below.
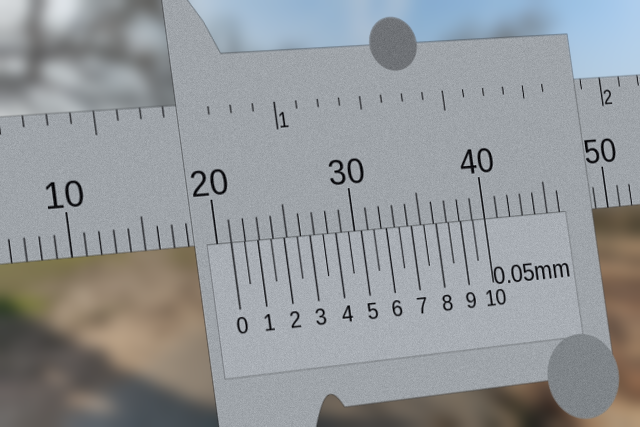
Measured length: 21.0 mm
